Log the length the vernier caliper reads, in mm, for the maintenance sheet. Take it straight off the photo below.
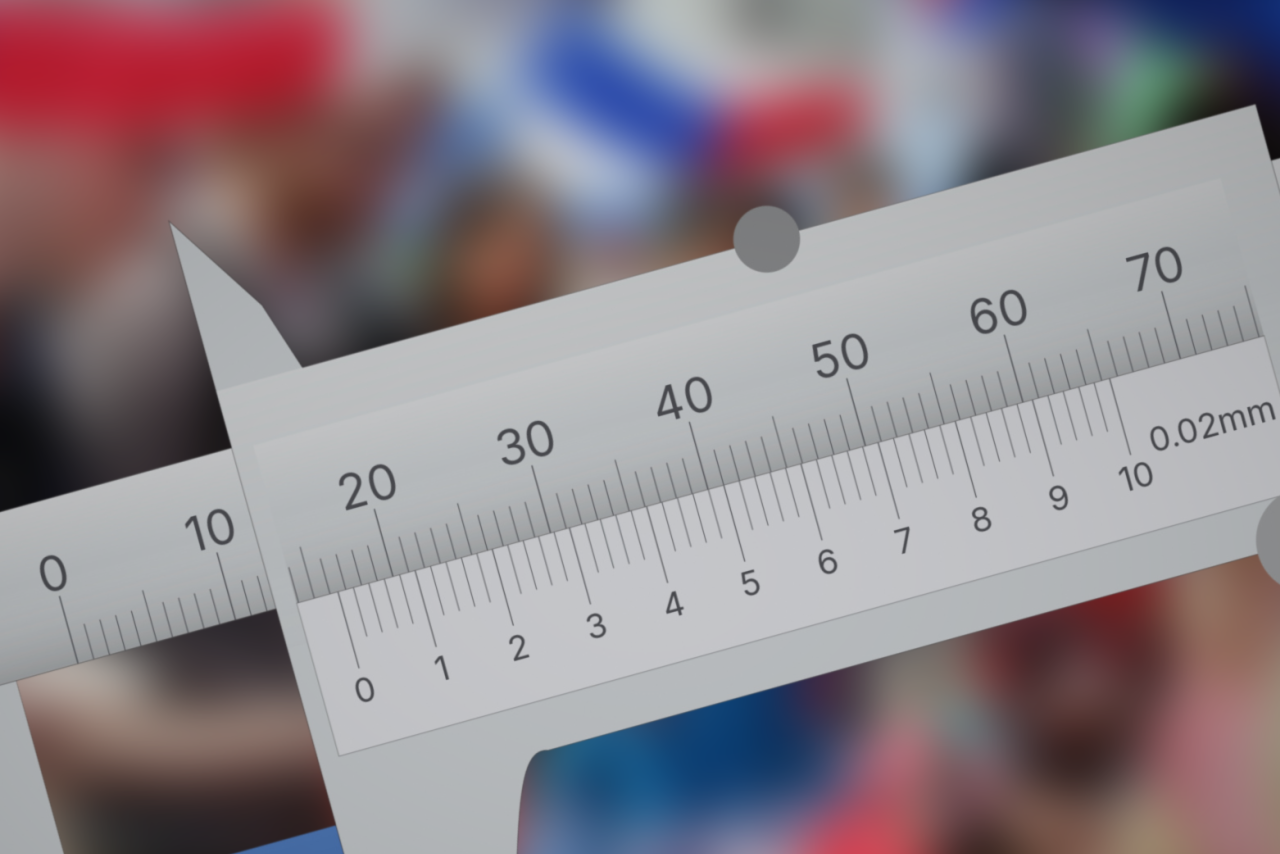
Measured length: 16.5 mm
